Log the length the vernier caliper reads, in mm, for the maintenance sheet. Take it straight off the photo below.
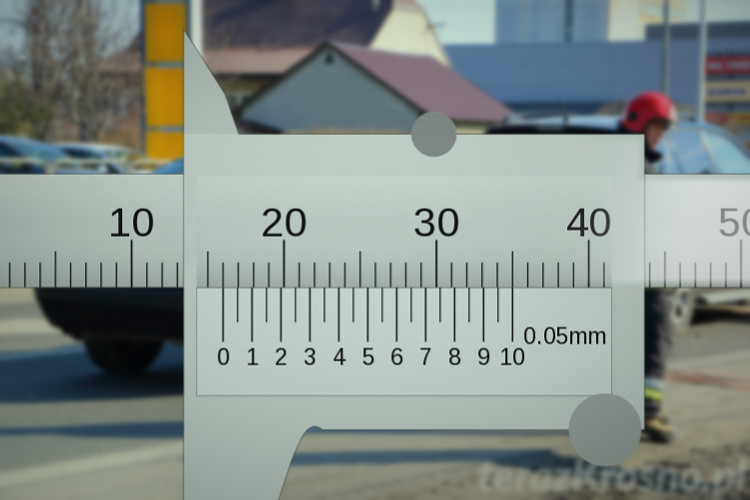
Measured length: 16.0 mm
